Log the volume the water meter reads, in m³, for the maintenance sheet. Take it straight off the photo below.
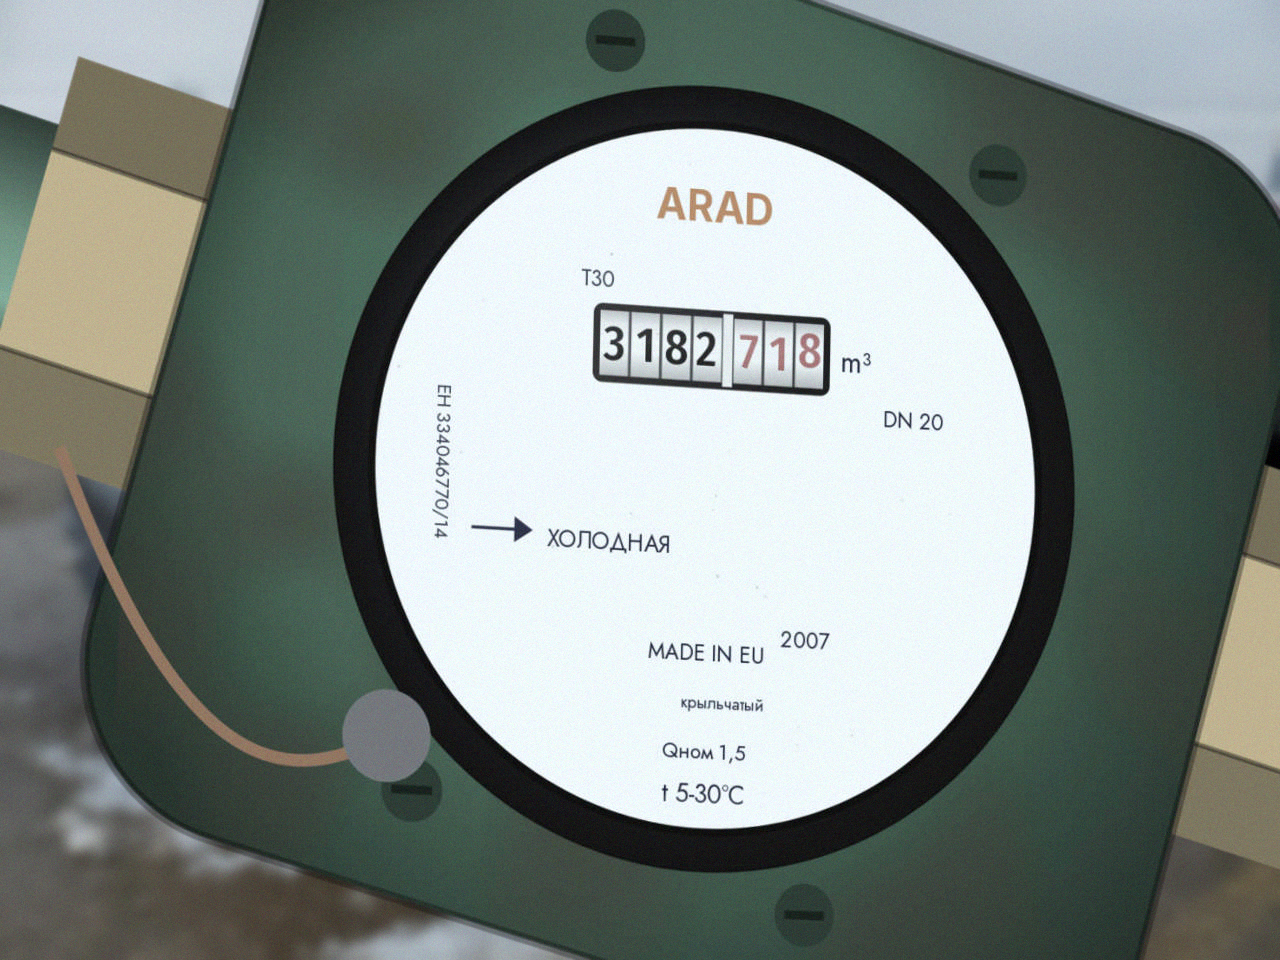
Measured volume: 3182.718 m³
